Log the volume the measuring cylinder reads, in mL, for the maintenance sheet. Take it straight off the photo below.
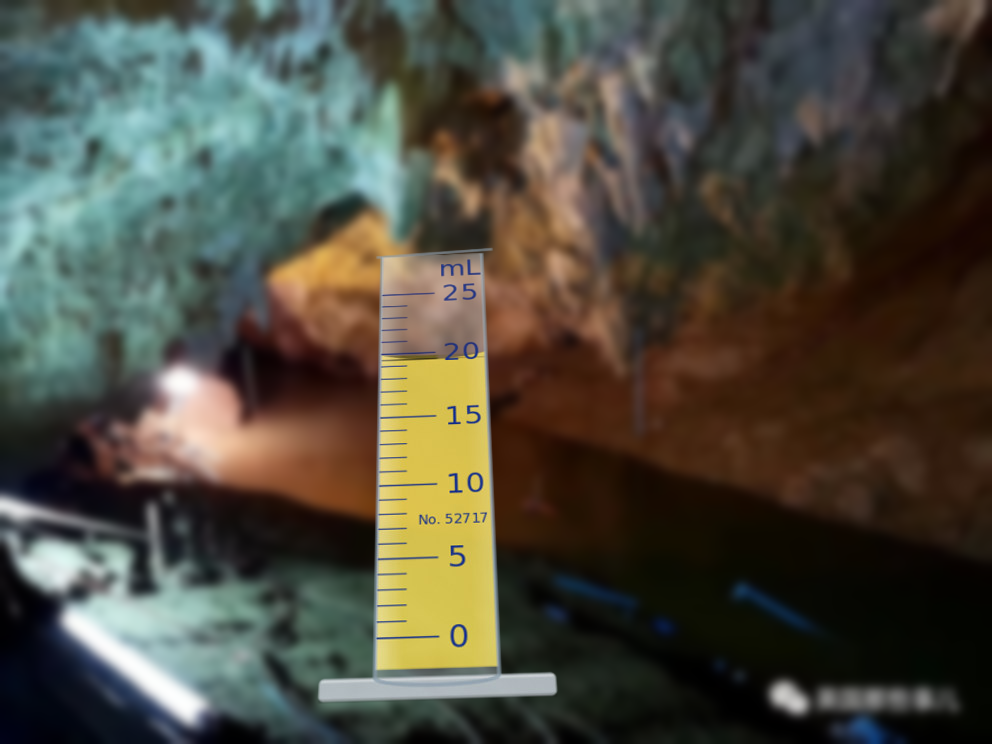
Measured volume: 19.5 mL
